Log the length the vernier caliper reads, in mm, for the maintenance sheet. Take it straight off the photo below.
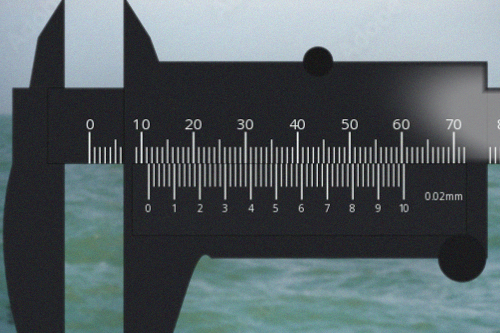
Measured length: 11.4 mm
